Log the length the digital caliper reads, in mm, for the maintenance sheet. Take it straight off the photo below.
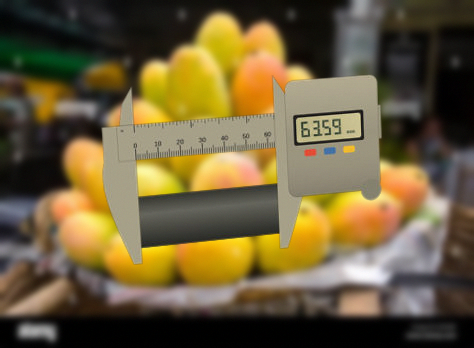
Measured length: 63.59 mm
